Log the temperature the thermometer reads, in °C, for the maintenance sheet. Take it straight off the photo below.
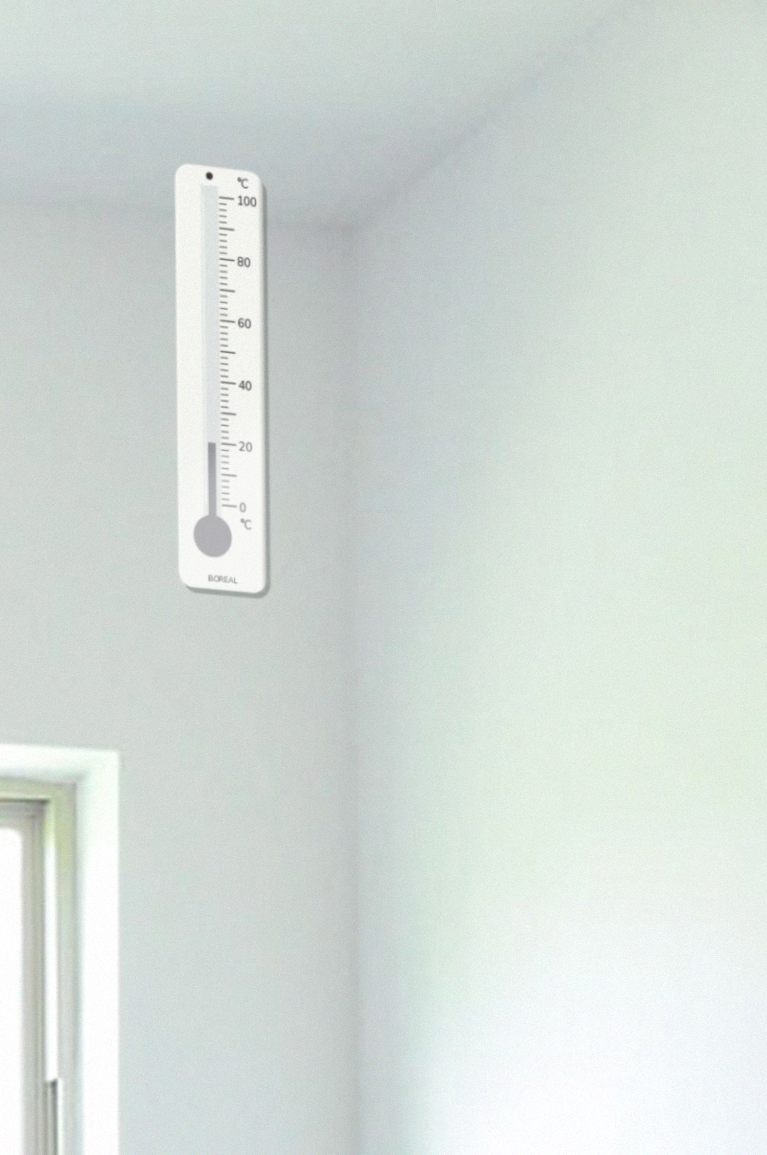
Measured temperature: 20 °C
